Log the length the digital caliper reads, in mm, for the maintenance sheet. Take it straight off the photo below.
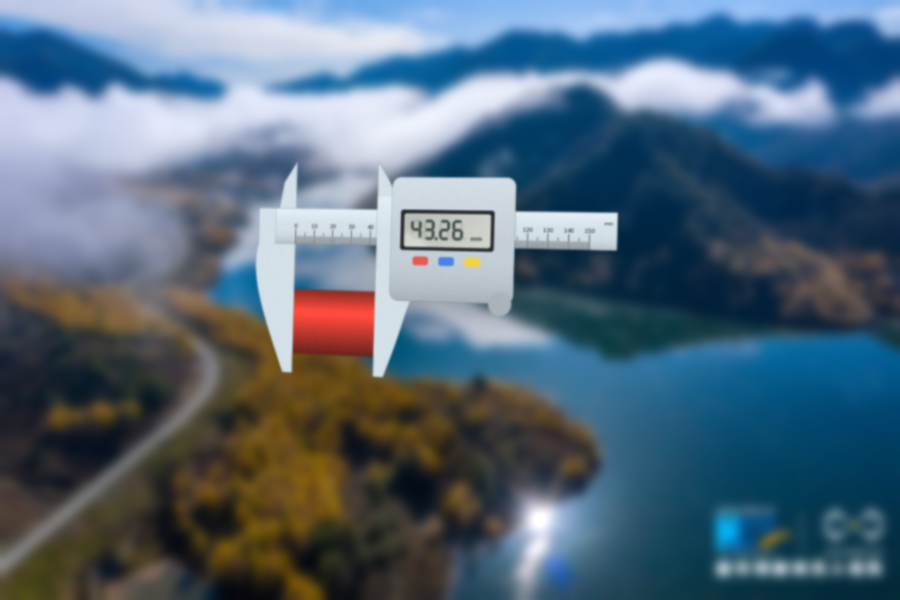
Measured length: 43.26 mm
